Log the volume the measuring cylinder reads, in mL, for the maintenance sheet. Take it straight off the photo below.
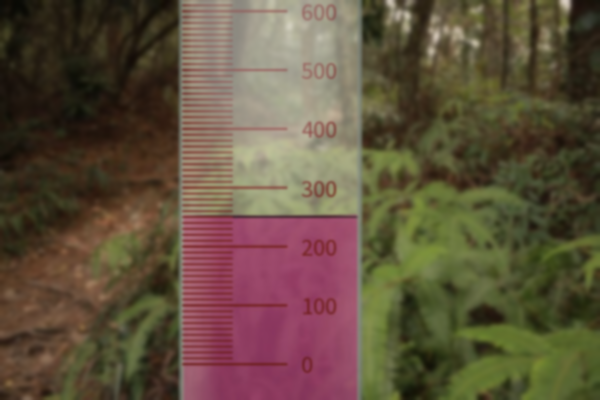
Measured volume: 250 mL
